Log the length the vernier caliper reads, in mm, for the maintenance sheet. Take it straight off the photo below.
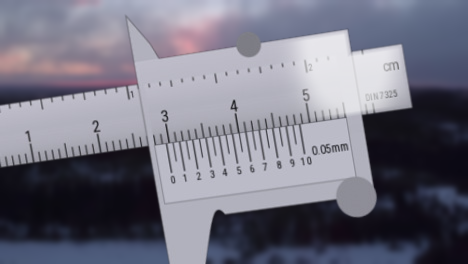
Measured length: 29.6 mm
